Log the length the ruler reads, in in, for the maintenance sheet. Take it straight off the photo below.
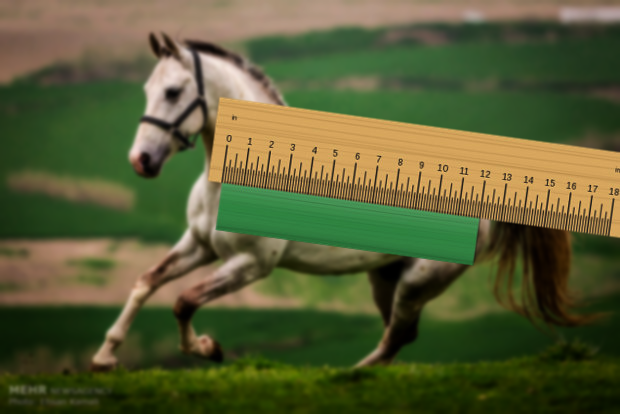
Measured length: 12 in
